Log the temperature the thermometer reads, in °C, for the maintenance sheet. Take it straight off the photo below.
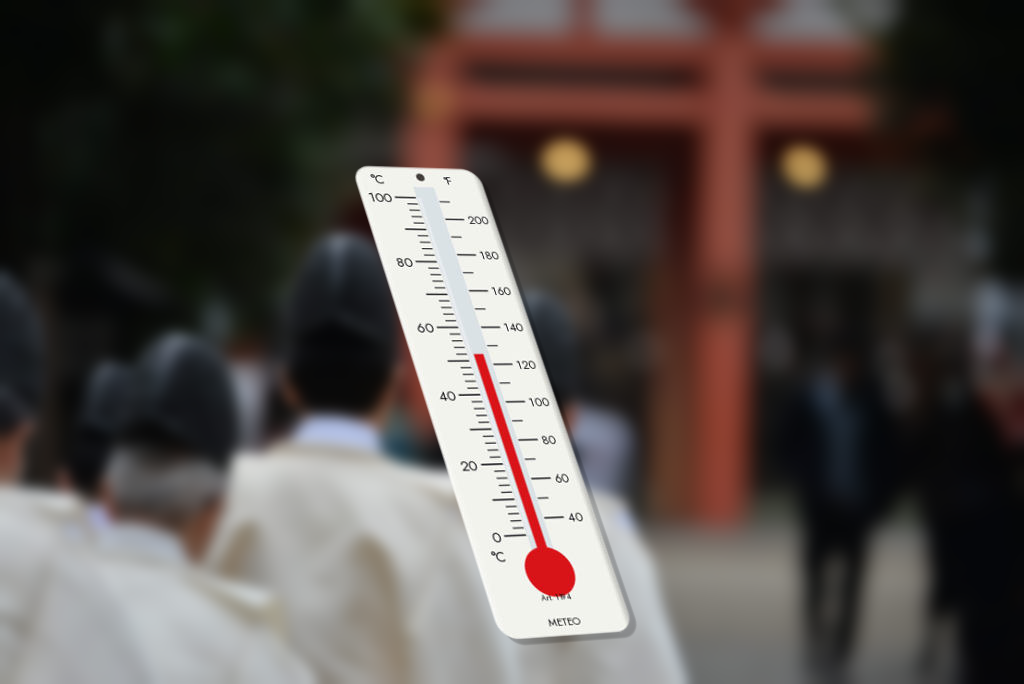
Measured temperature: 52 °C
